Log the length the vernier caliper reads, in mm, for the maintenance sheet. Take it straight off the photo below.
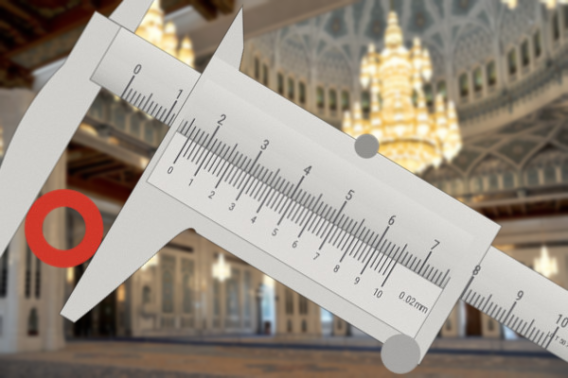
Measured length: 16.0 mm
